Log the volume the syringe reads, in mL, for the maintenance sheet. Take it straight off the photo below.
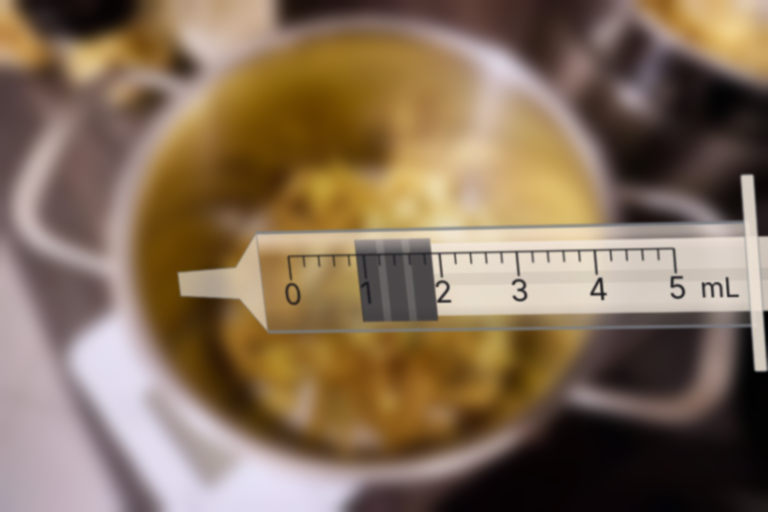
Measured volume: 0.9 mL
